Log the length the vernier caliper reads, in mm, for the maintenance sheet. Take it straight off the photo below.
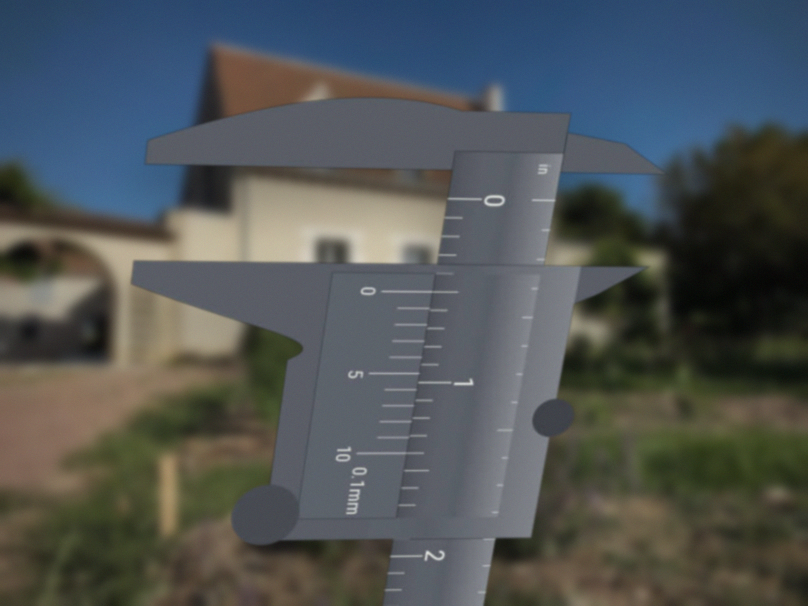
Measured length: 5.0 mm
